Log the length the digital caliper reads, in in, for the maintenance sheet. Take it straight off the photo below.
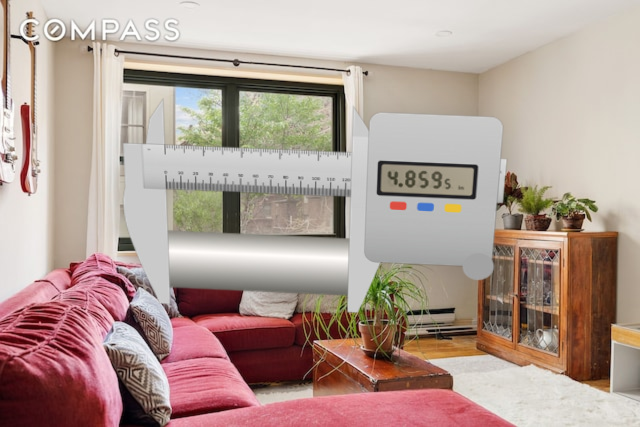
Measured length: 4.8595 in
